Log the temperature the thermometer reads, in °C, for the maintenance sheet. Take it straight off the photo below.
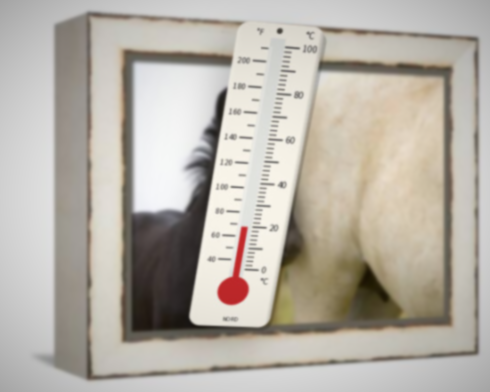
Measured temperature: 20 °C
